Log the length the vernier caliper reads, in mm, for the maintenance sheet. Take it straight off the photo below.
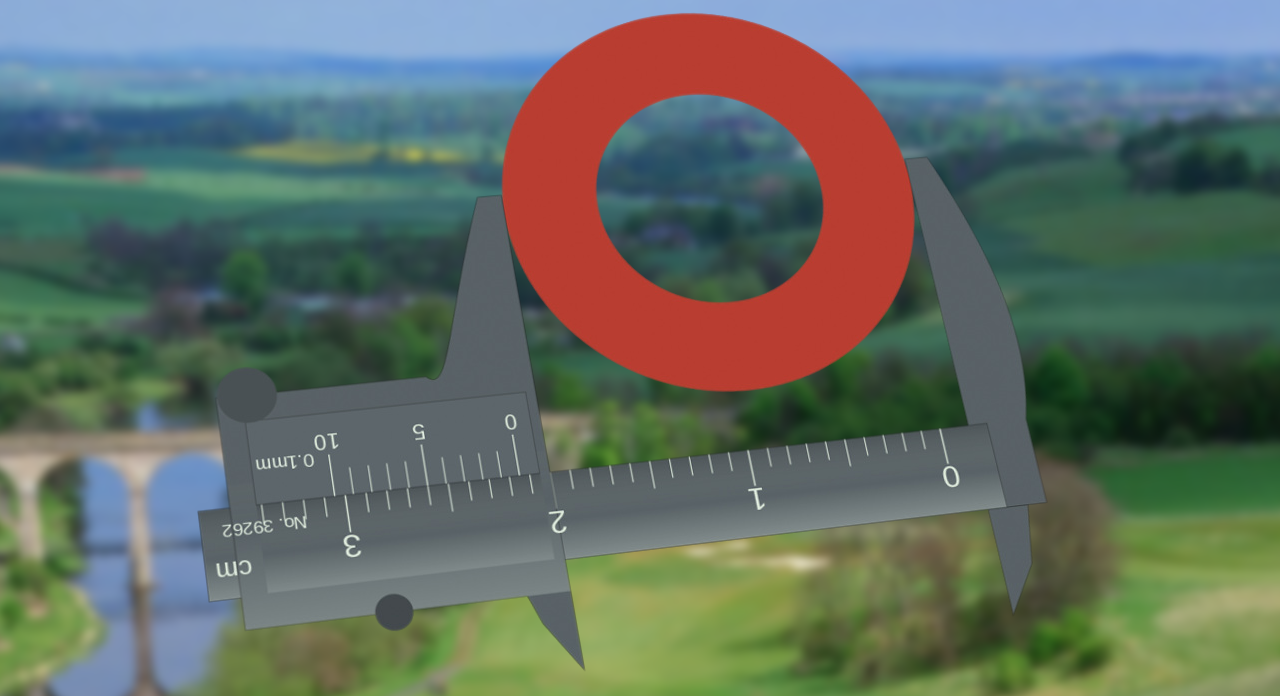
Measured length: 21.5 mm
